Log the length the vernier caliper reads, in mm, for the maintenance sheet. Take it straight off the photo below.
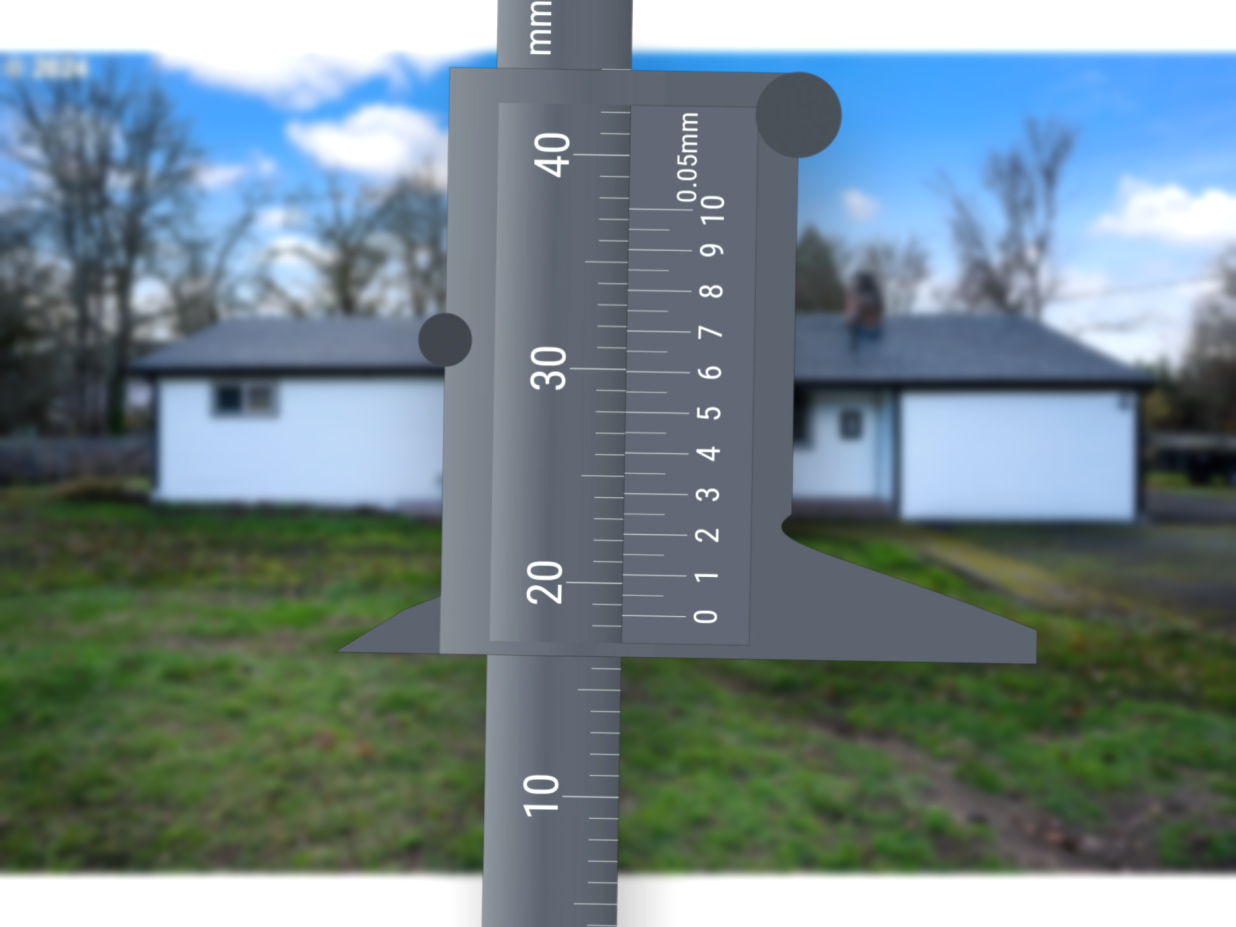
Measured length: 18.5 mm
